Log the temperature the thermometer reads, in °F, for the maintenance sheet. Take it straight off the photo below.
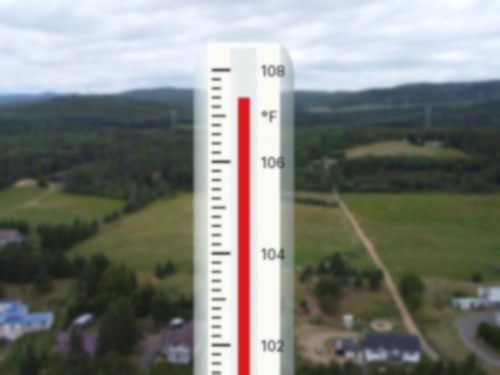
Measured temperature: 107.4 °F
